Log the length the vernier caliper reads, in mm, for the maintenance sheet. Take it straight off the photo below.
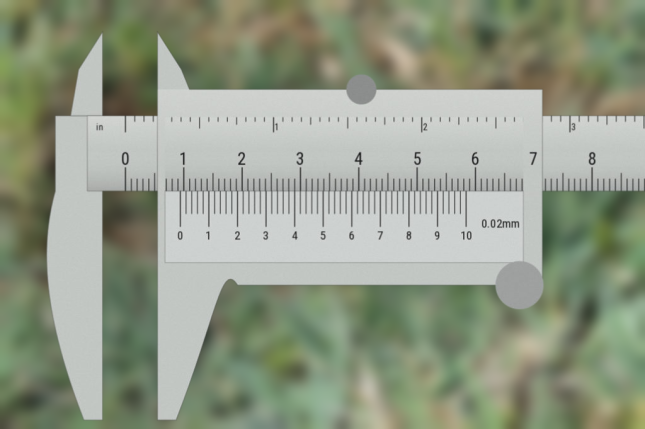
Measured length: 9.4 mm
